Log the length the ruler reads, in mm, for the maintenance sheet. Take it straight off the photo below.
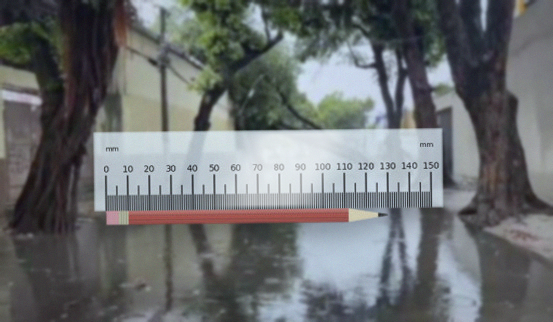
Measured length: 130 mm
